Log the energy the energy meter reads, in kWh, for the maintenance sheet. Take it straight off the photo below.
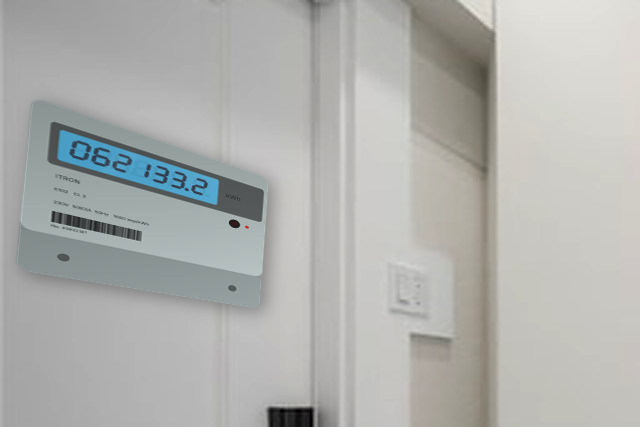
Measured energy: 62133.2 kWh
